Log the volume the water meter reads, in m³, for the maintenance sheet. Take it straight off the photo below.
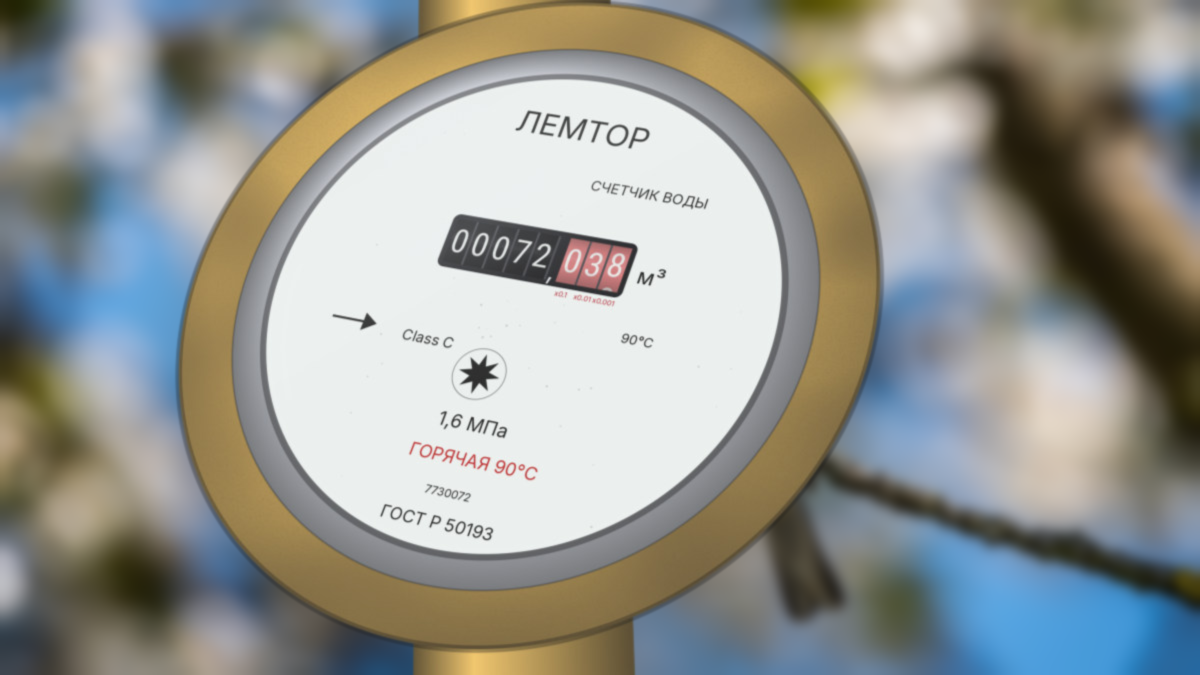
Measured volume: 72.038 m³
